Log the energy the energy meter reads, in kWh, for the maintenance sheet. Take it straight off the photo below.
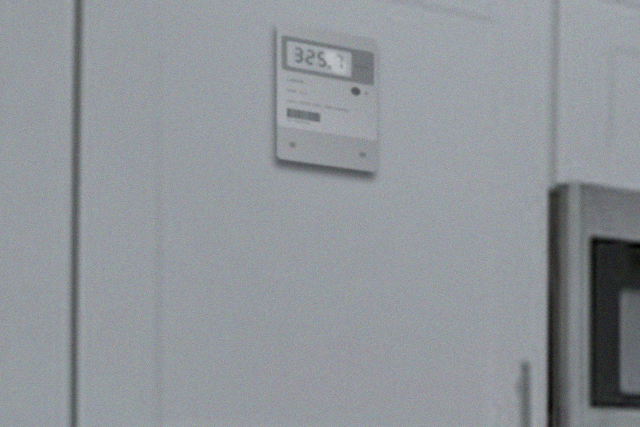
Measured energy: 325.7 kWh
